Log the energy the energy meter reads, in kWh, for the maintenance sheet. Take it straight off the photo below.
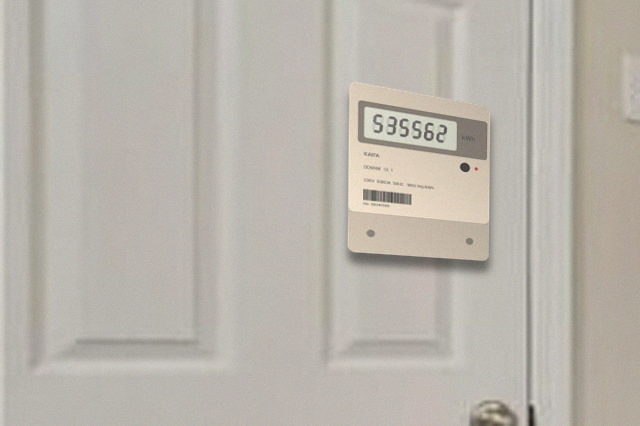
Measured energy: 535562 kWh
